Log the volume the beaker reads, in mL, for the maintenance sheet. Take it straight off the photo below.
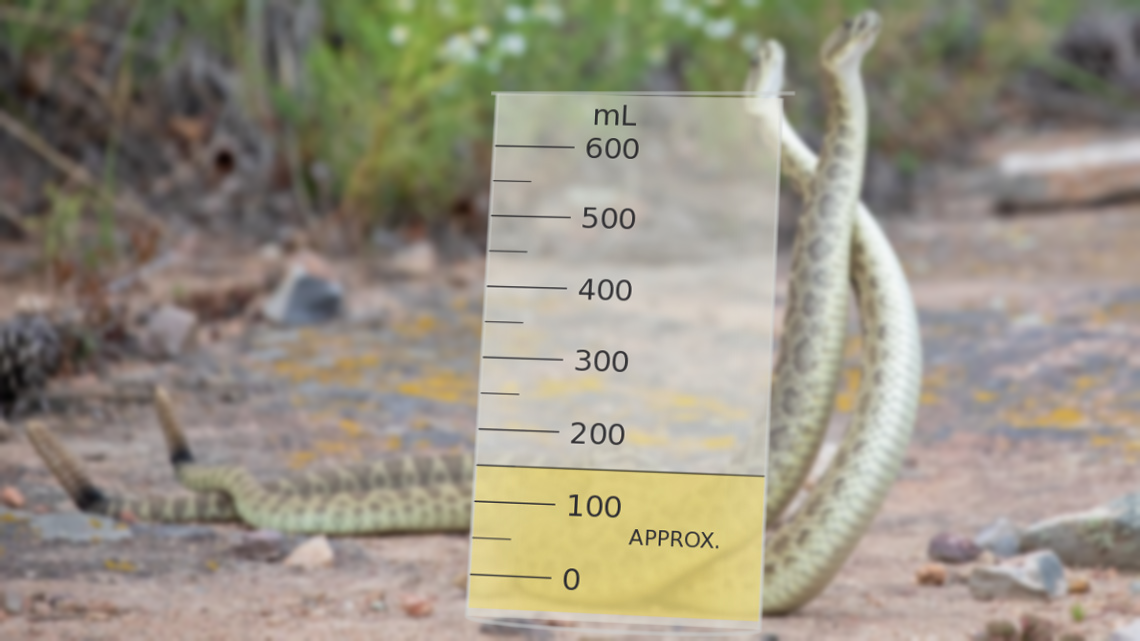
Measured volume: 150 mL
